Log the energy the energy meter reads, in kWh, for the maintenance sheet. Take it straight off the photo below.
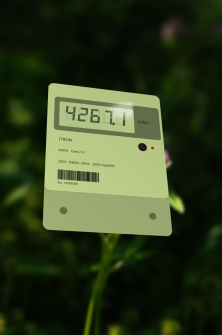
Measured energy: 4267.1 kWh
